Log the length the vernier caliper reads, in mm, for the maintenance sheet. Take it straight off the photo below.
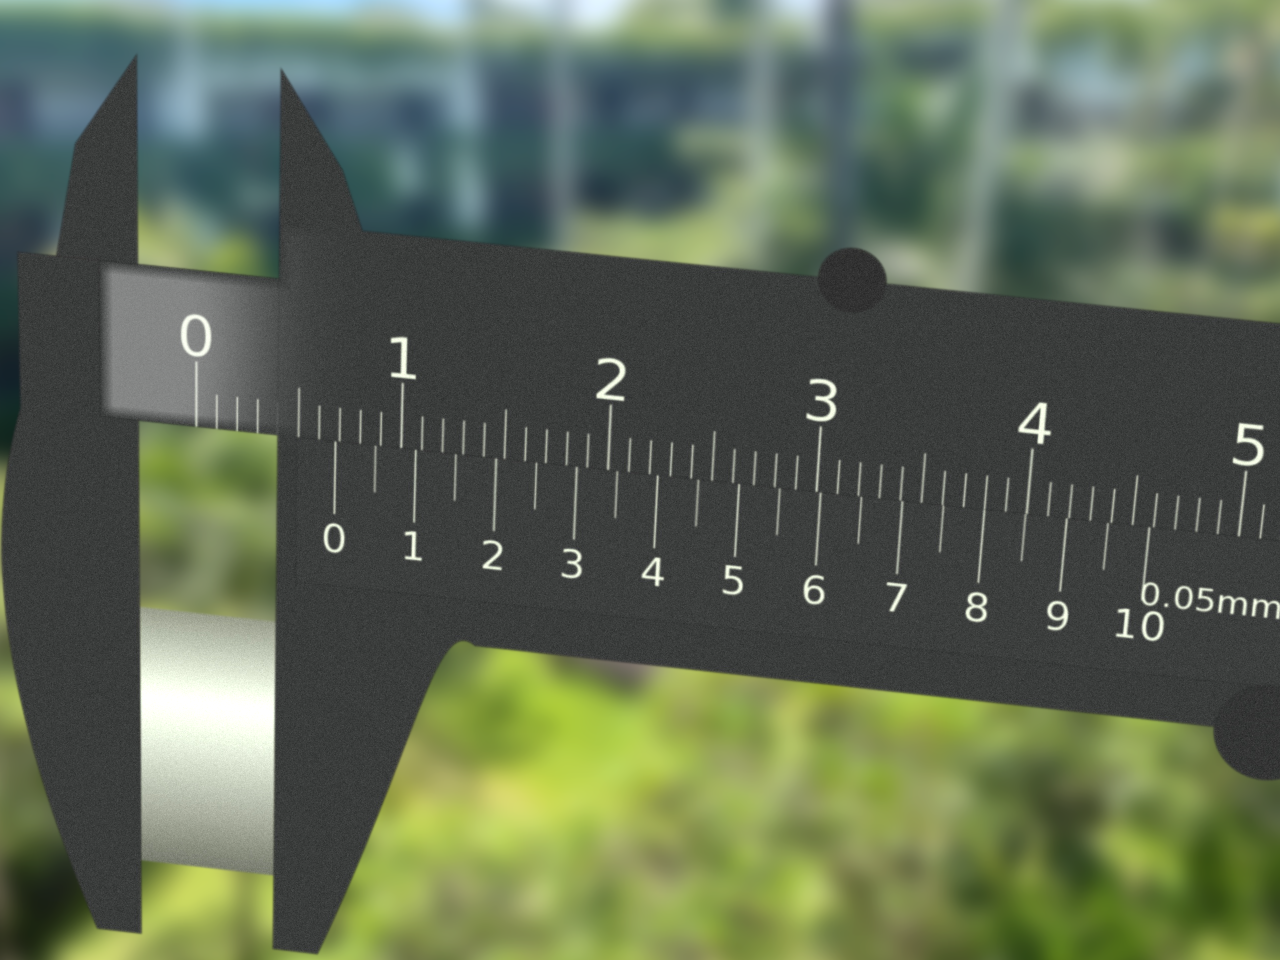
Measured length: 6.8 mm
